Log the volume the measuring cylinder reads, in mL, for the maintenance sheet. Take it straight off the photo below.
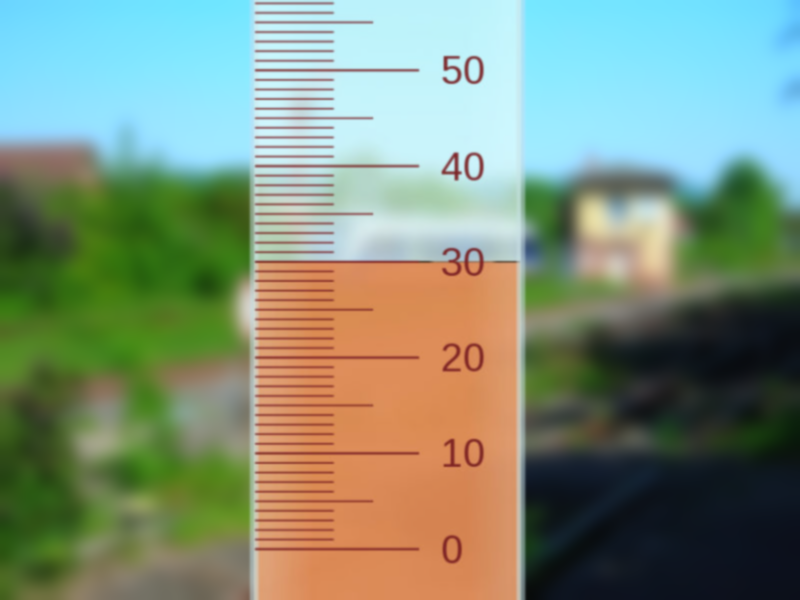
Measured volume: 30 mL
